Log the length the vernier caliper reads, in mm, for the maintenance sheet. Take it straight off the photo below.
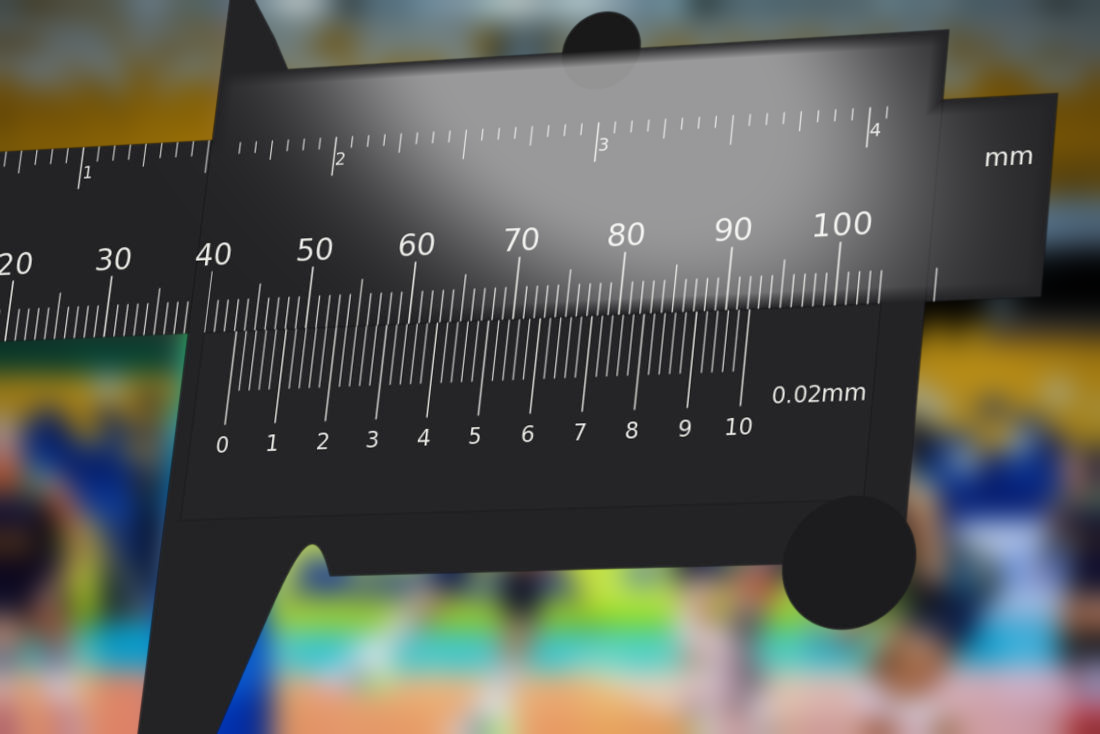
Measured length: 43.2 mm
